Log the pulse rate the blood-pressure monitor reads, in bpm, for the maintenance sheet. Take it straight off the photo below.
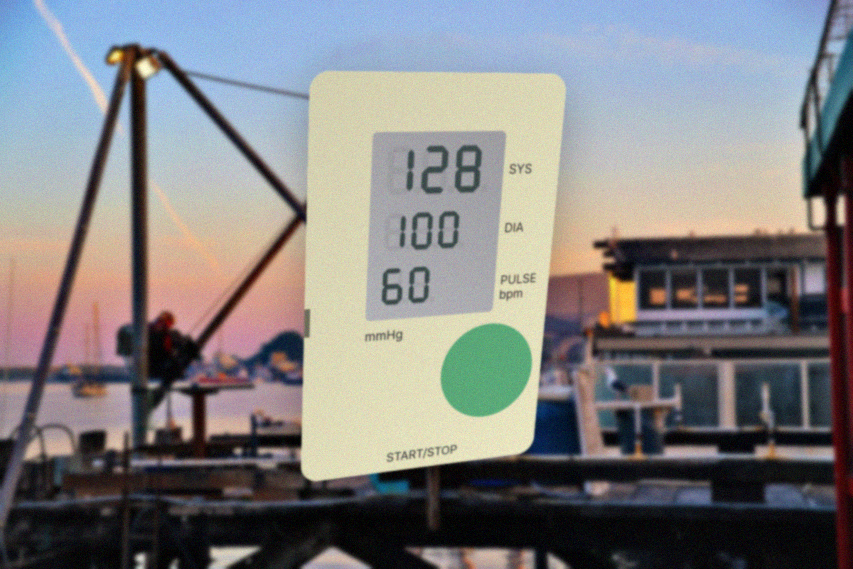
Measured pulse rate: 60 bpm
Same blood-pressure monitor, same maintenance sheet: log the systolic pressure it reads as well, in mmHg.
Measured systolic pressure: 128 mmHg
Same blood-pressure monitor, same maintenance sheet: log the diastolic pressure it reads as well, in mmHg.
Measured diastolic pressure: 100 mmHg
